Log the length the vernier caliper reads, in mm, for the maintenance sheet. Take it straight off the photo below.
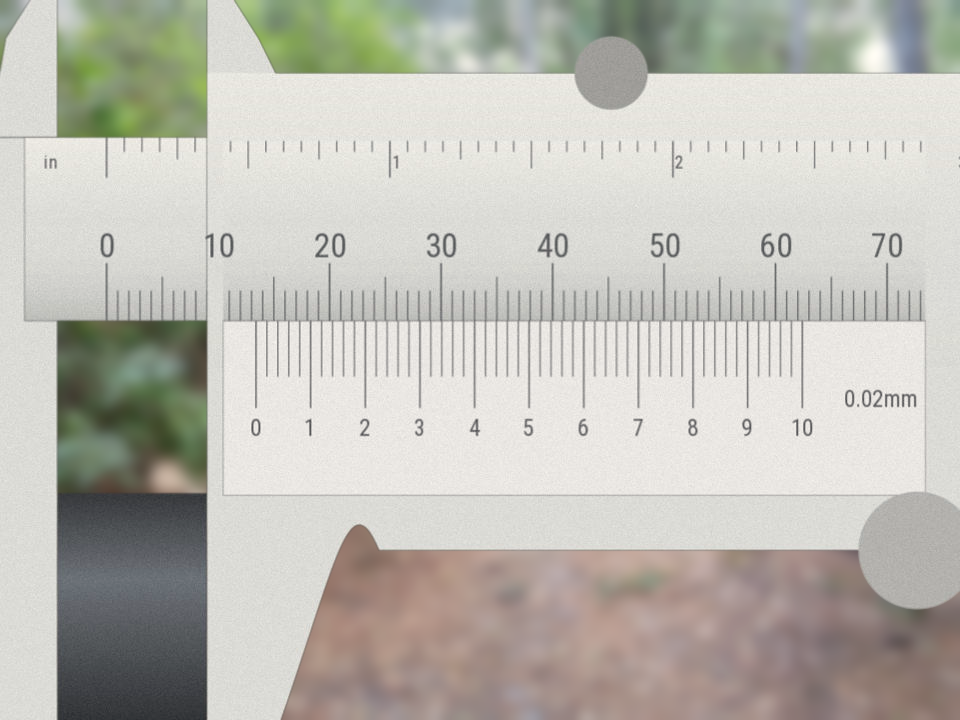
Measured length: 13.4 mm
